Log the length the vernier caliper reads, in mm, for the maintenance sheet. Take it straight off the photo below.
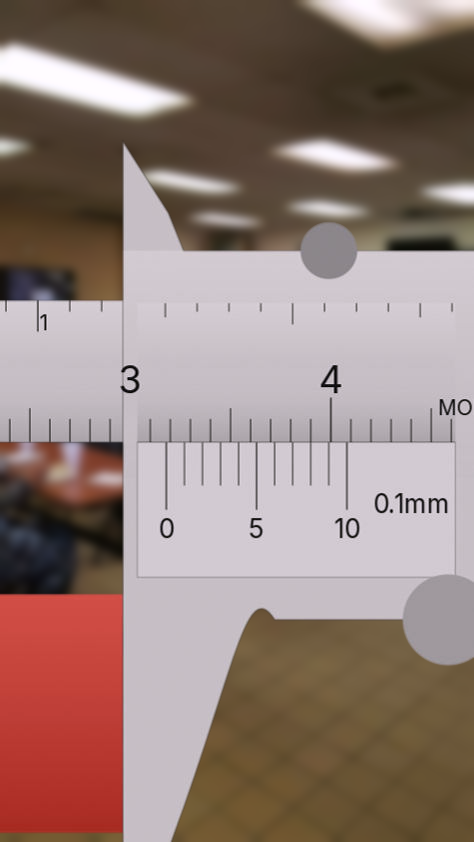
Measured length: 31.8 mm
